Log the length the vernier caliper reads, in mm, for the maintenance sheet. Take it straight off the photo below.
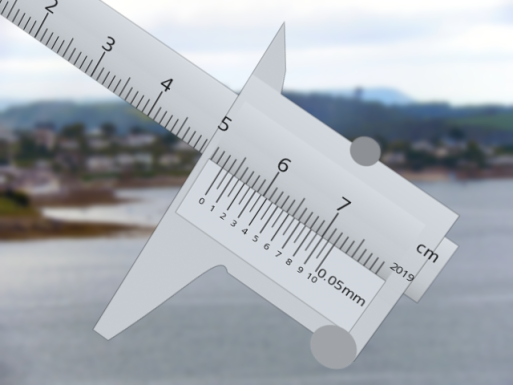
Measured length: 53.0 mm
